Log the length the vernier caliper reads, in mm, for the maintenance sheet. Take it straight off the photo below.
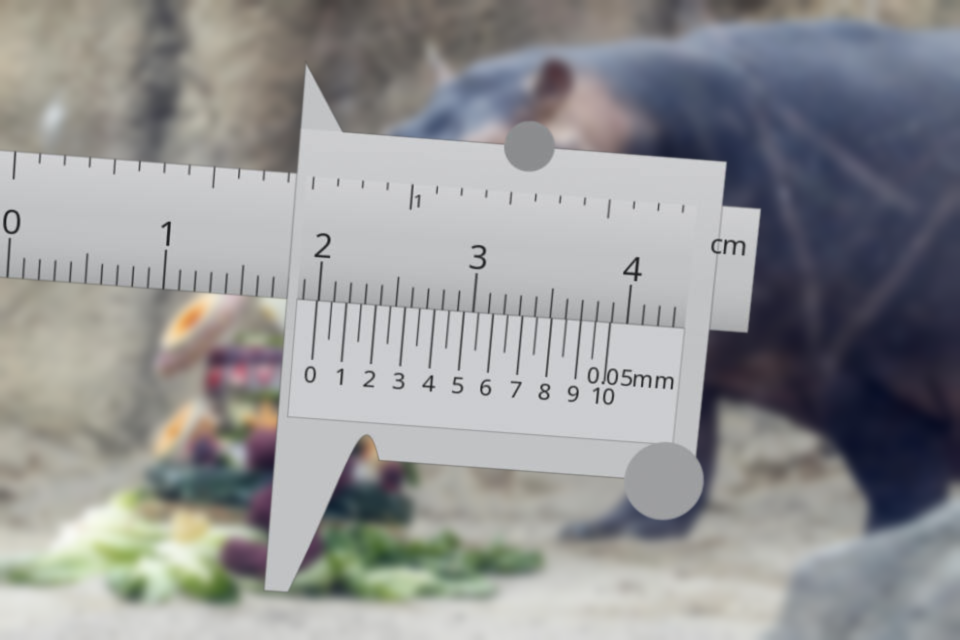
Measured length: 19.9 mm
